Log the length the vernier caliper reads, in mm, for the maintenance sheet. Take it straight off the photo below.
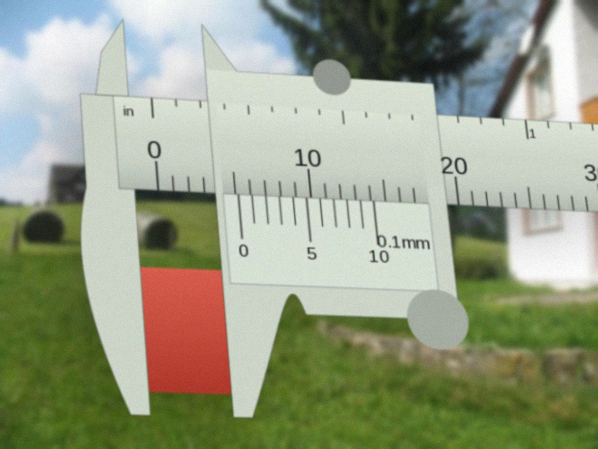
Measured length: 5.2 mm
